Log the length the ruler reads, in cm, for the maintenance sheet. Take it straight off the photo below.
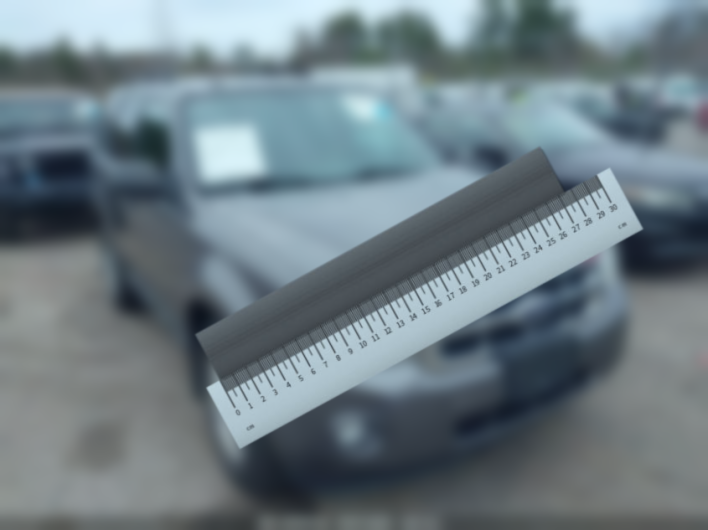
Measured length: 27.5 cm
